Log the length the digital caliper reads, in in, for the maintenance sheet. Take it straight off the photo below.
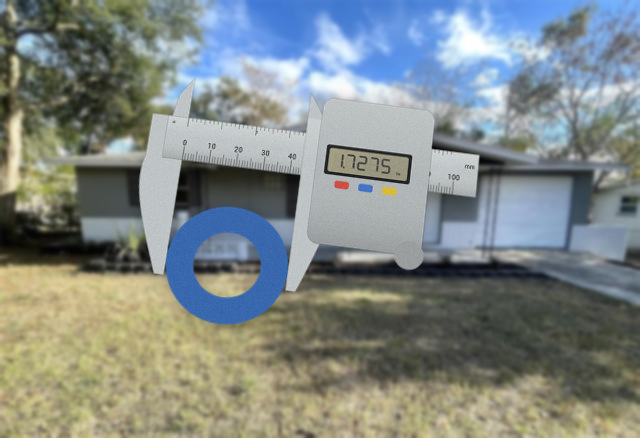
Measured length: 1.7275 in
